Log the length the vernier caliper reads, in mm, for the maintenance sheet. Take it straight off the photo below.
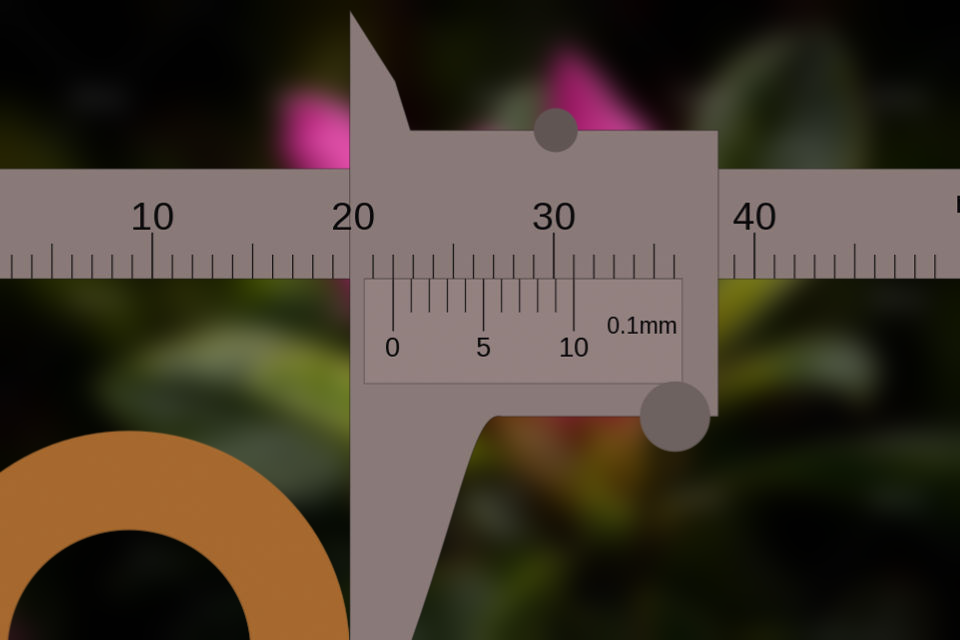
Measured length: 22.0 mm
